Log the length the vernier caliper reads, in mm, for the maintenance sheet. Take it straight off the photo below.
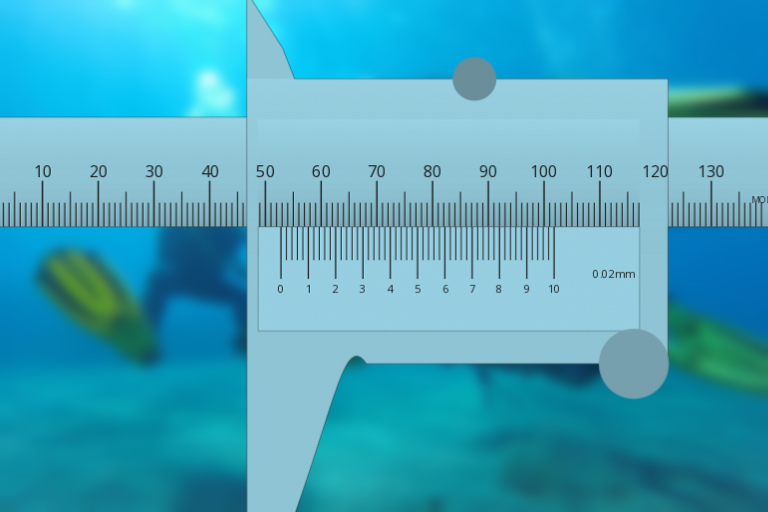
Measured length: 52.8 mm
